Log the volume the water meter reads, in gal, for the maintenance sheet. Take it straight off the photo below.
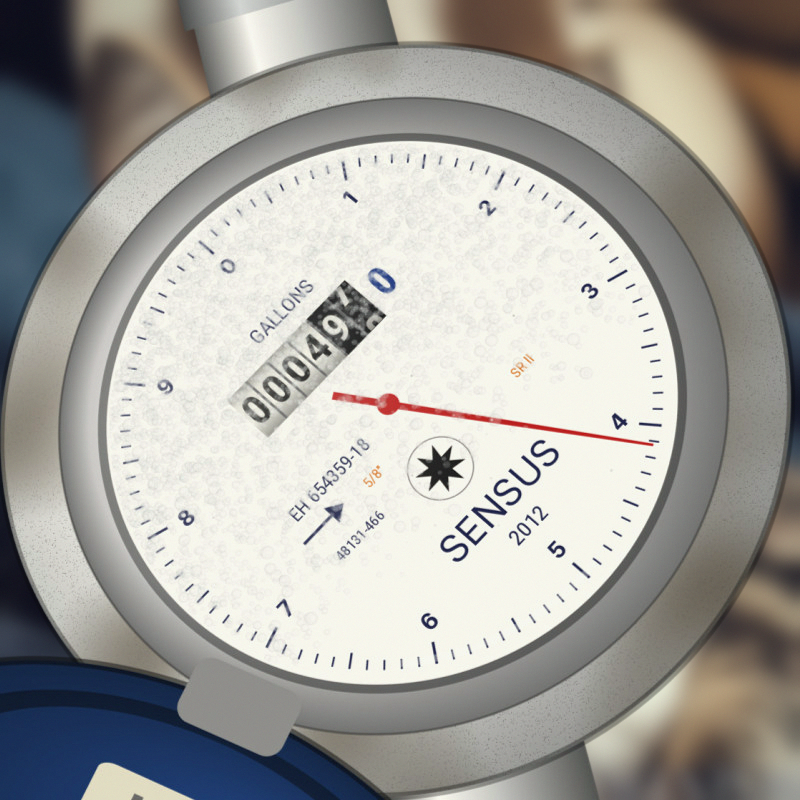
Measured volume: 4974.1 gal
